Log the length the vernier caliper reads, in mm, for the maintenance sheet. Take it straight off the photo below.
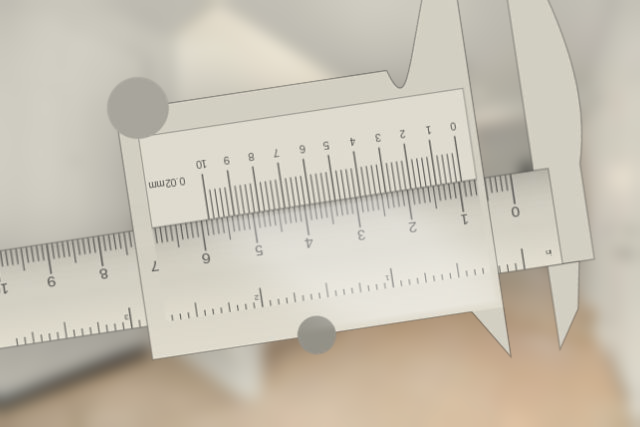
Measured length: 9.5 mm
